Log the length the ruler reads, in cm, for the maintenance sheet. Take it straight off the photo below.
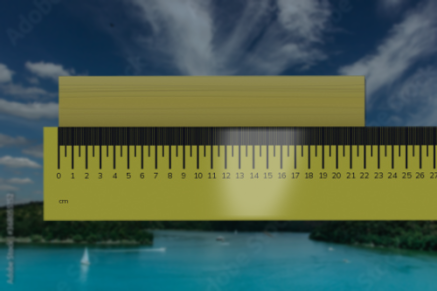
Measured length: 22 cm
